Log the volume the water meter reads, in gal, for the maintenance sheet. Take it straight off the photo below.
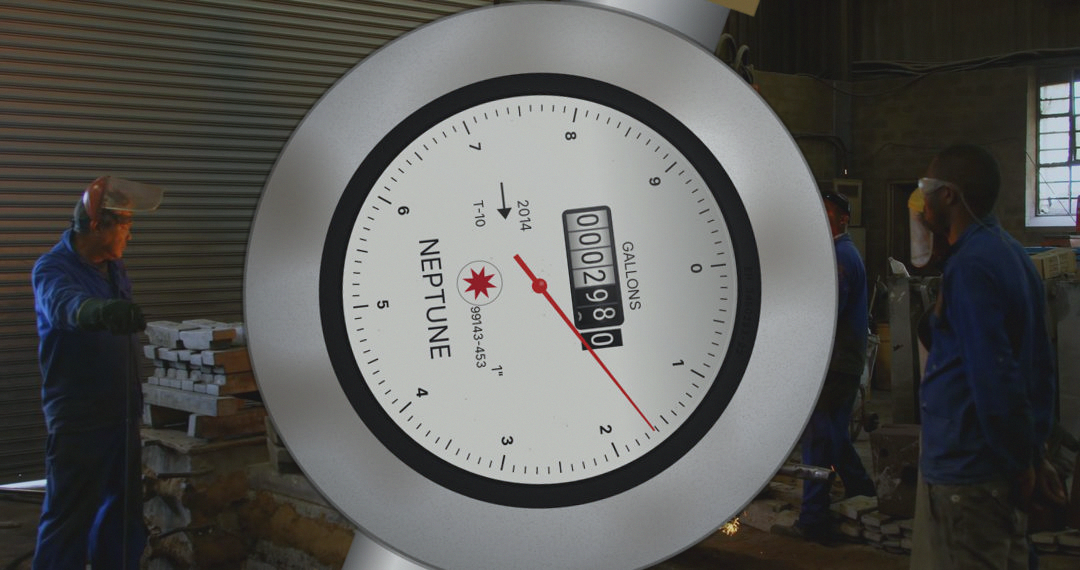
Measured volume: 2981.6 gal
